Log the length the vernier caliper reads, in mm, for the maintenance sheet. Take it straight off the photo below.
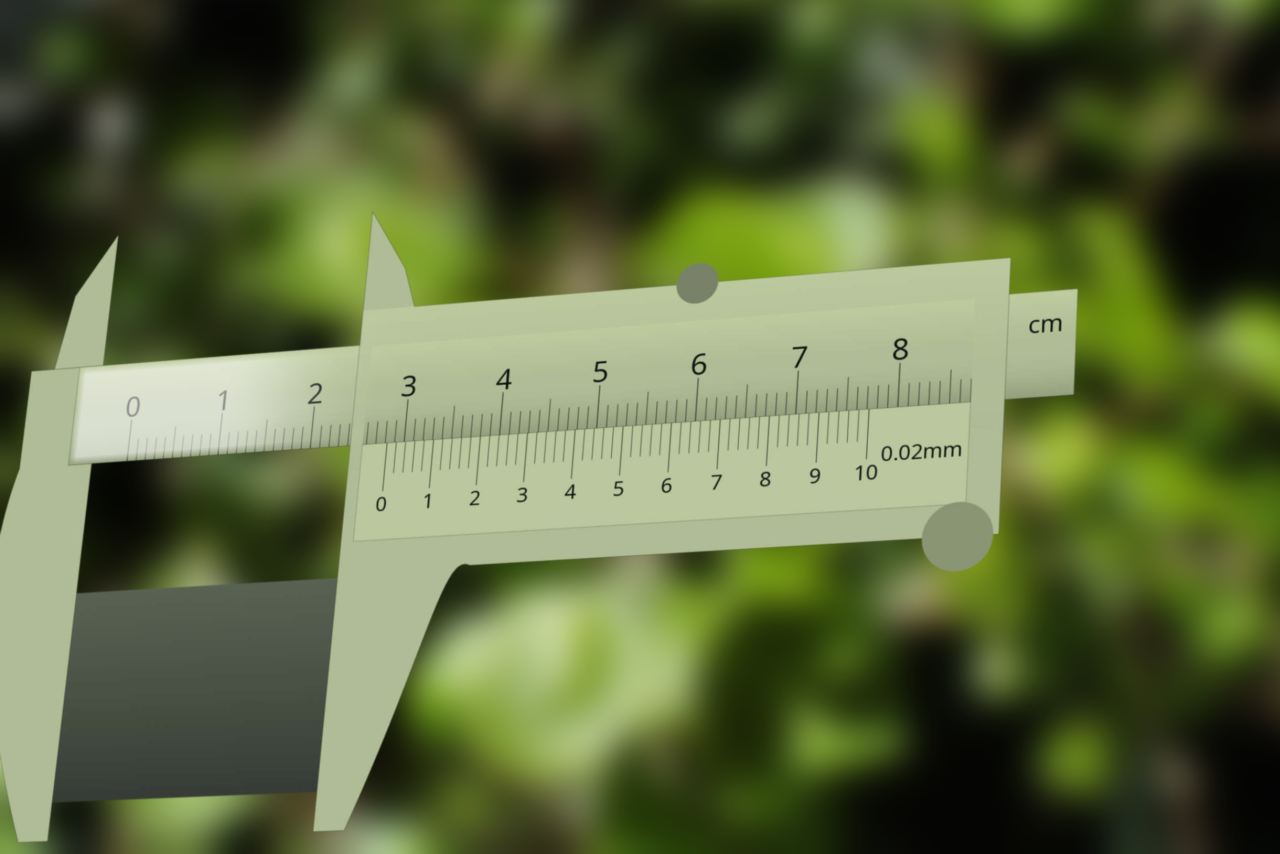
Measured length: 28.2 mm
